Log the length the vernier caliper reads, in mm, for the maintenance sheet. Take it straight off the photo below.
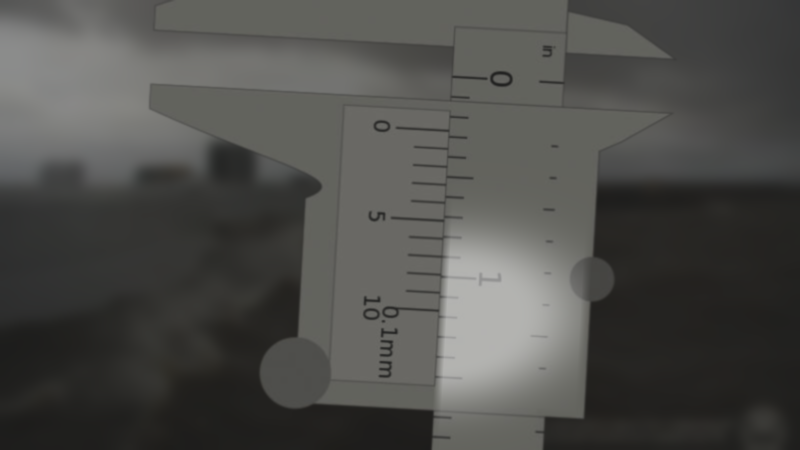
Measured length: 2.7 mm
